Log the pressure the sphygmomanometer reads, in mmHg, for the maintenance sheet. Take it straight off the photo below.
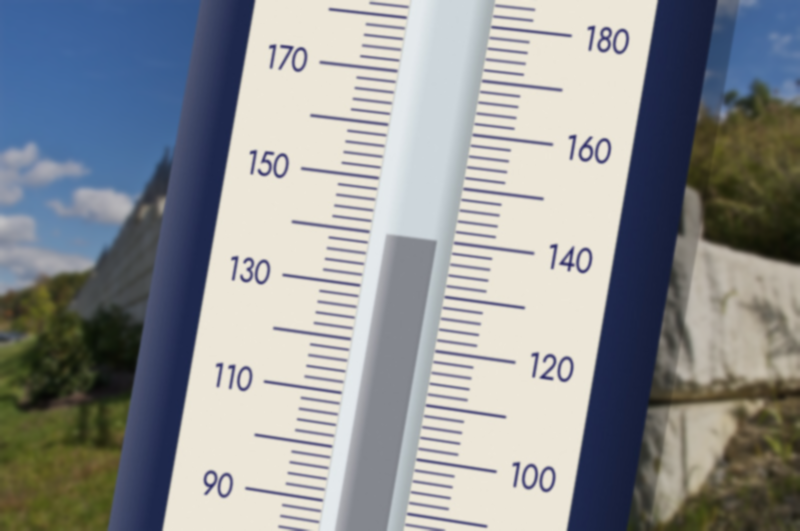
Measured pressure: 140 mmHg
